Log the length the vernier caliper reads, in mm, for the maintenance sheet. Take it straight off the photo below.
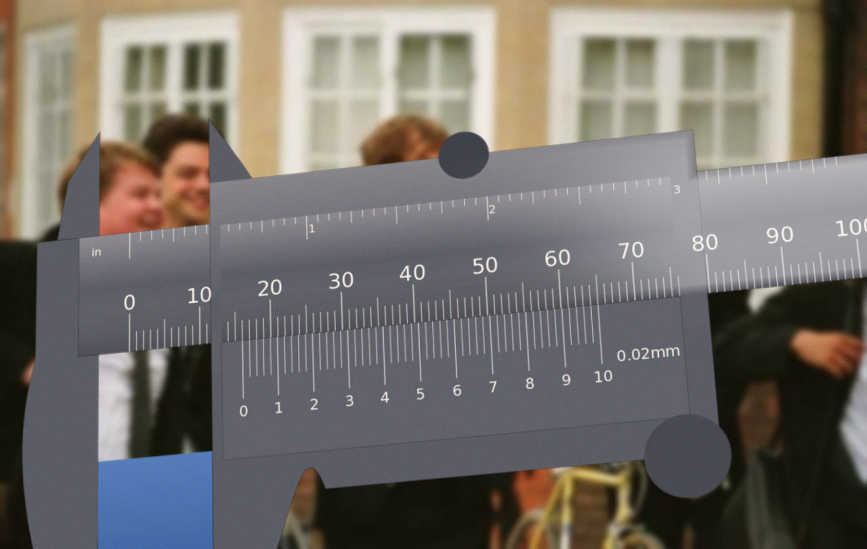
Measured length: 16.0 mm
